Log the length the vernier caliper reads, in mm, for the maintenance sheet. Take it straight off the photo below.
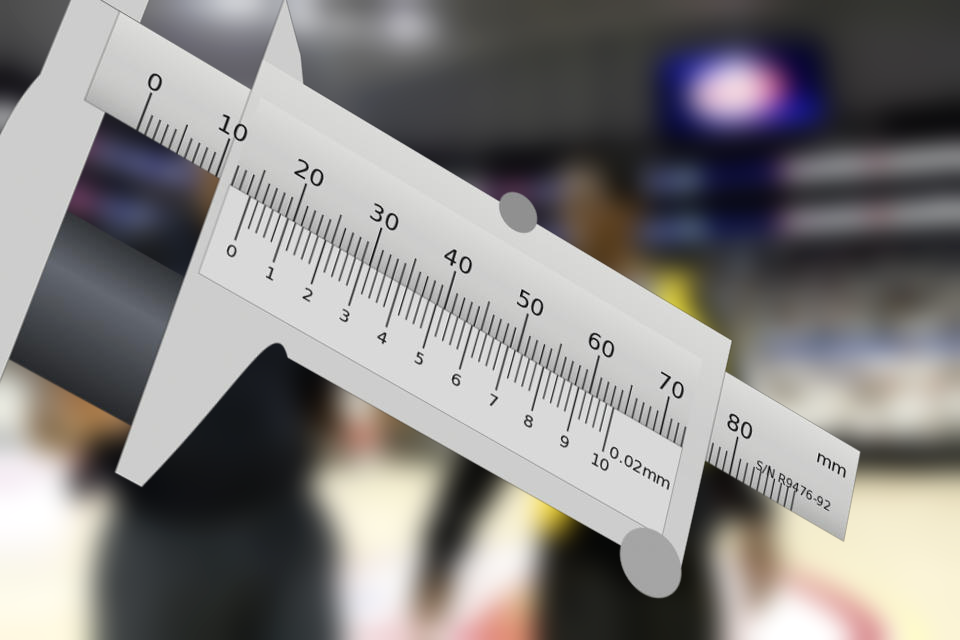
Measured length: 14.4 mm
